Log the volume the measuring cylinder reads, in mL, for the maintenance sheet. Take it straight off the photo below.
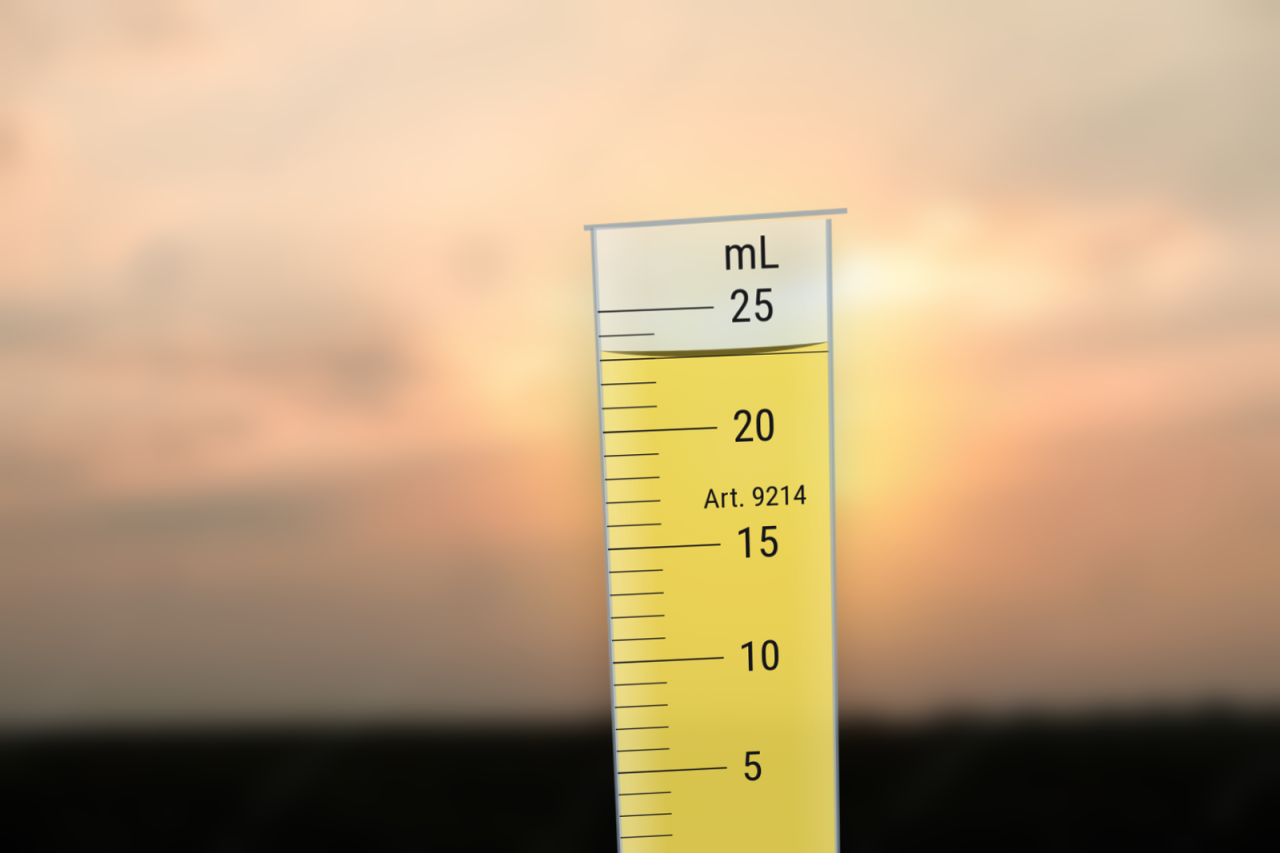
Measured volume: 23 mL
